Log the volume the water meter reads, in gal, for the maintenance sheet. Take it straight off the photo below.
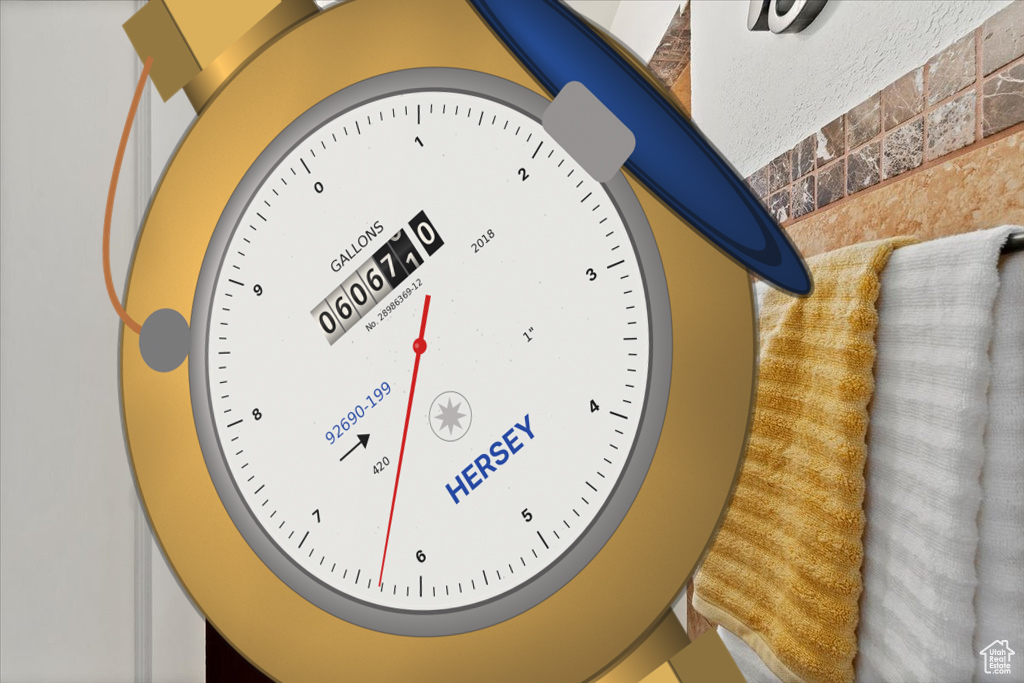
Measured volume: 606706.3 gal
